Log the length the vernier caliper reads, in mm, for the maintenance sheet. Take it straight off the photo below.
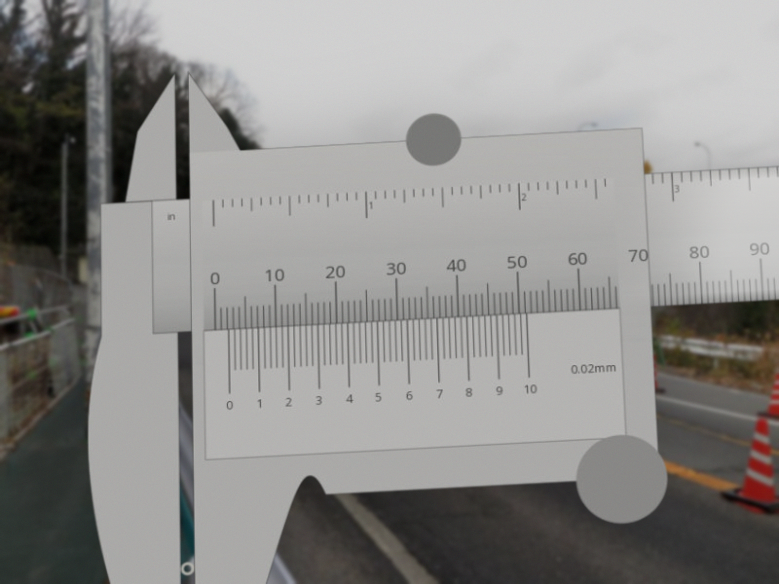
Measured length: 2.2 mm
